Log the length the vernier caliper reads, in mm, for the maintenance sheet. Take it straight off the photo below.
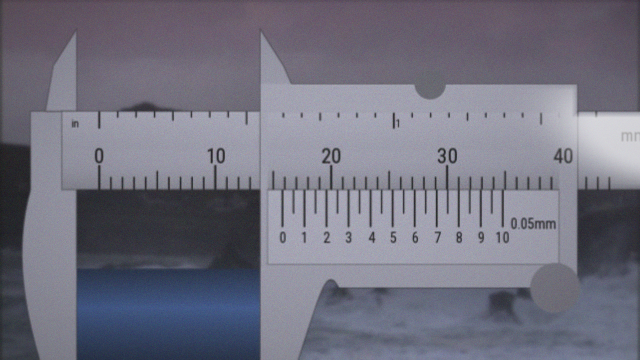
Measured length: 15.8 mm
